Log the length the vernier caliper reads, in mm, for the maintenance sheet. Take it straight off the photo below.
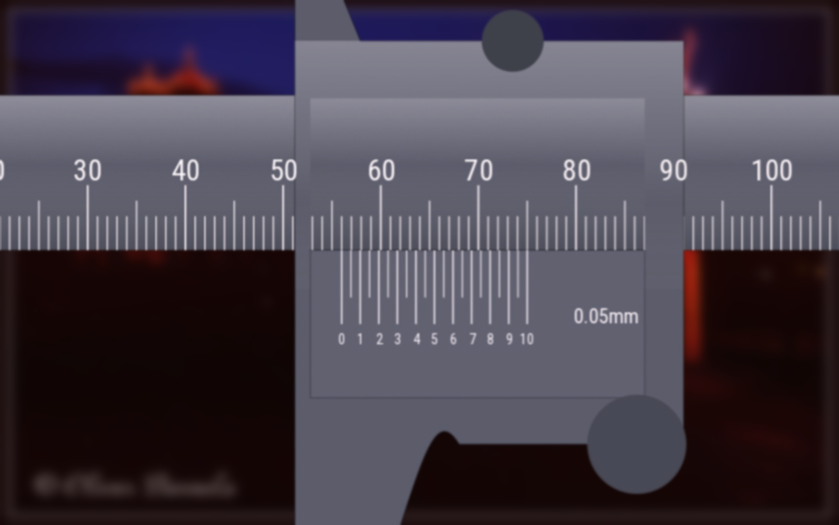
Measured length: 56.0 mm
